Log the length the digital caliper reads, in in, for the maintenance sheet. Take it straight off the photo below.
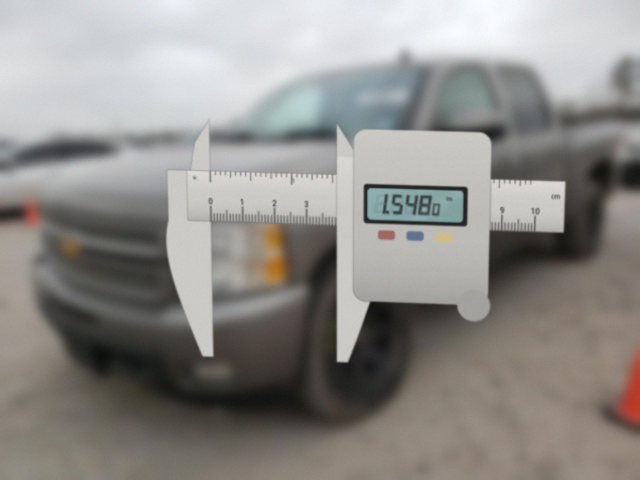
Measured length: 1.5480 in
